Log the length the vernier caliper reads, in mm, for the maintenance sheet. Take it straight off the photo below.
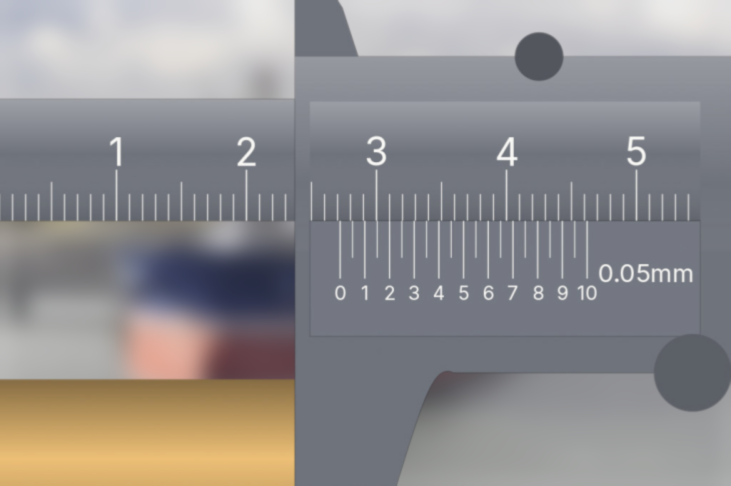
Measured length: 27.2 mm
